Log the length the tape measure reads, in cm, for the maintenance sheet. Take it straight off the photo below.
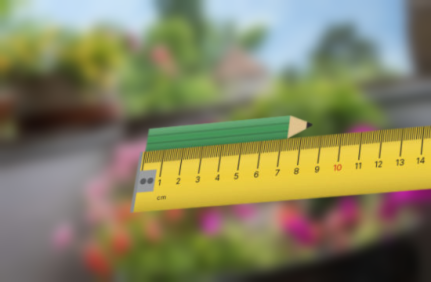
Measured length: 8.5 cm
